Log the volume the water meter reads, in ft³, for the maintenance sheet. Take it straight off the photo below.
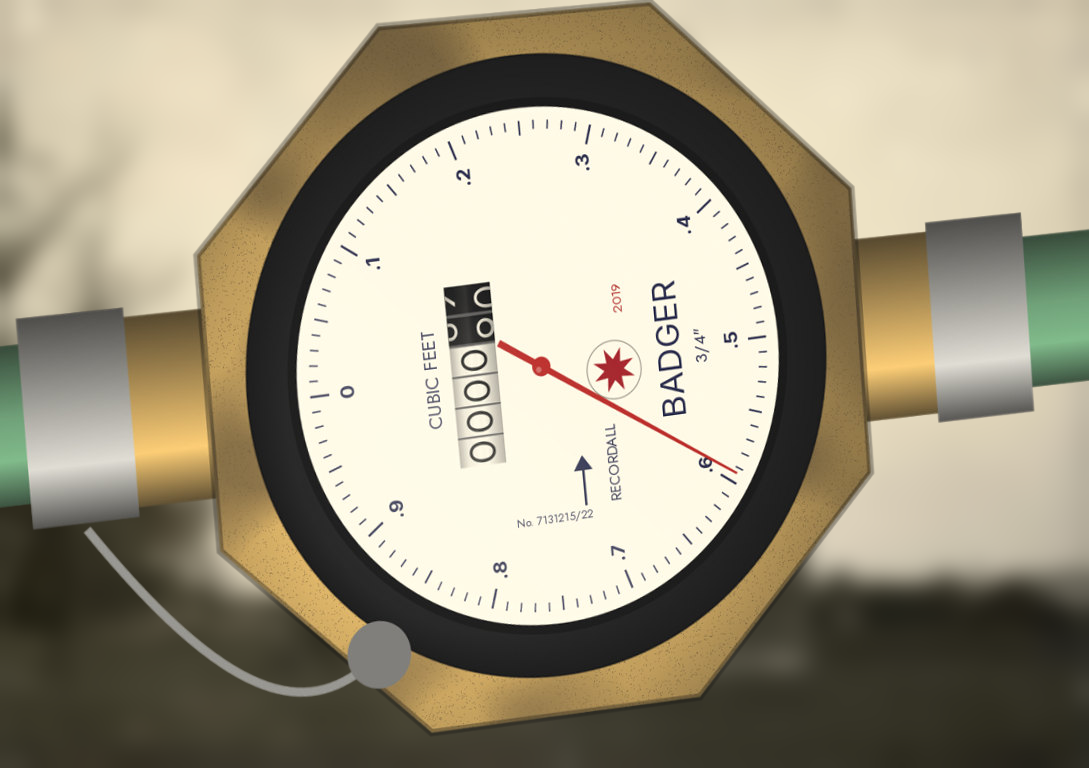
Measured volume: 89.59 ft³
